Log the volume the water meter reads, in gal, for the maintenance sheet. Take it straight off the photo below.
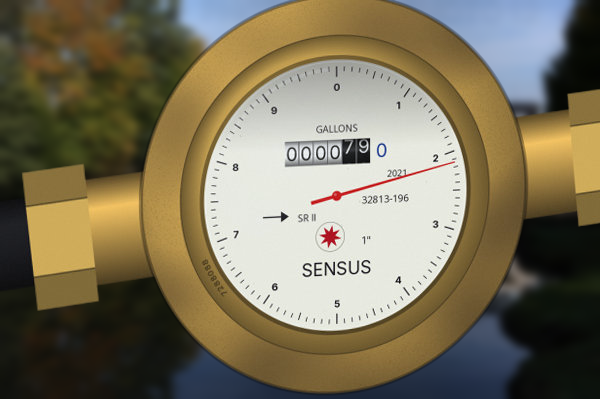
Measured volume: 792.1 gal
